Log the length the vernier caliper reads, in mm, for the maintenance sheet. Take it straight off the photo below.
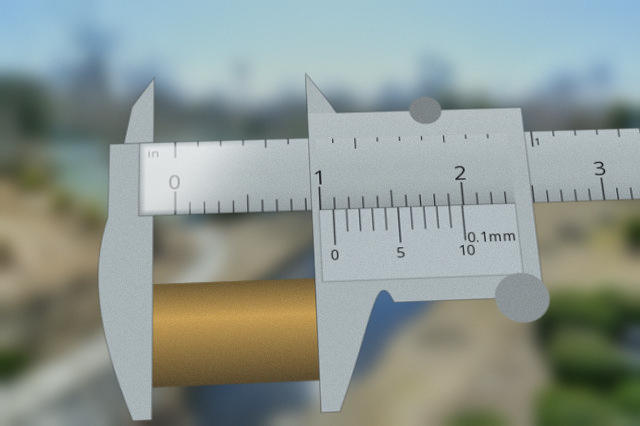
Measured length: 10.9 mm
